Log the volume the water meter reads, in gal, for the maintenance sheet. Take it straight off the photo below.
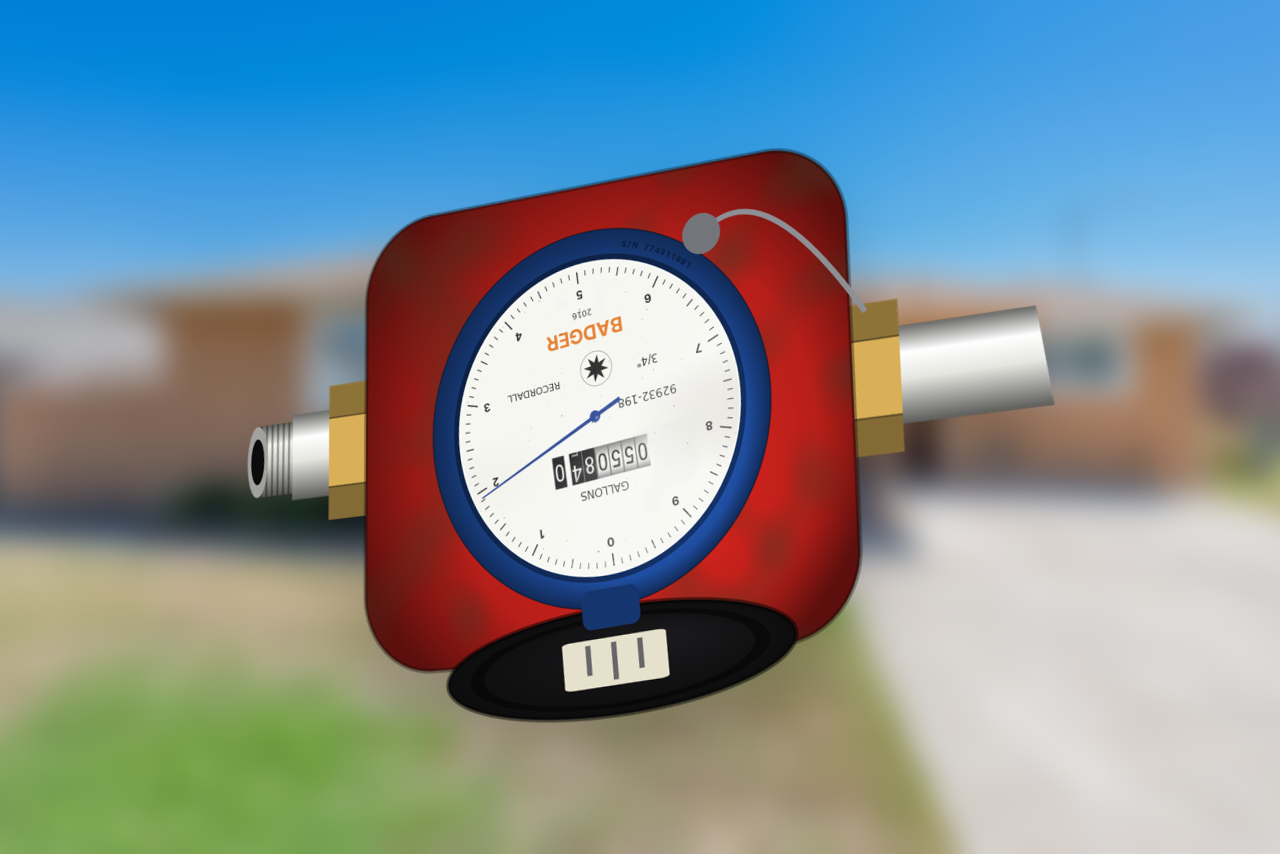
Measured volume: 550841.9 gal
